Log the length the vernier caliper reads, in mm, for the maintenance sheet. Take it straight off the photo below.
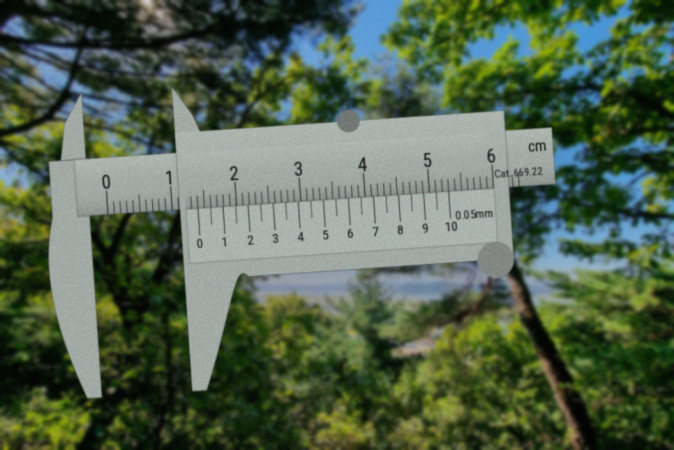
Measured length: 14.0 mm
